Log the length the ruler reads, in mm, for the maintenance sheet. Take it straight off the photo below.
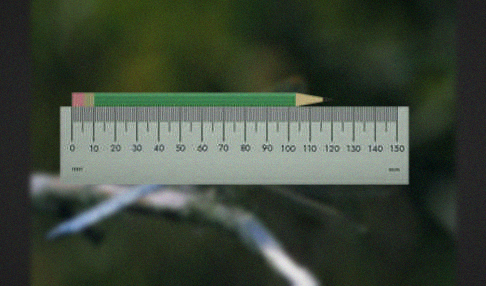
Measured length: 120 mm
